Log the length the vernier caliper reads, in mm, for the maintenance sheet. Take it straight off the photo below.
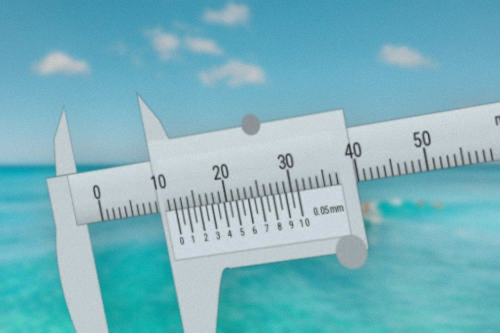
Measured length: 12.0 mm
